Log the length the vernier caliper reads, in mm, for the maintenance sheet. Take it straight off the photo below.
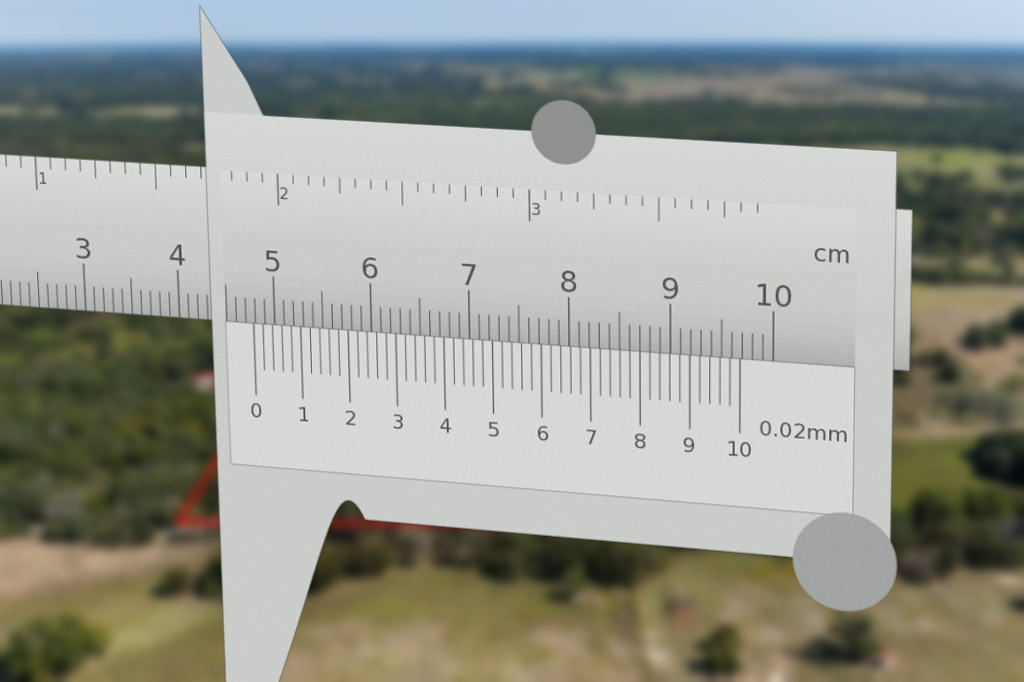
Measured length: 47.8 mm
